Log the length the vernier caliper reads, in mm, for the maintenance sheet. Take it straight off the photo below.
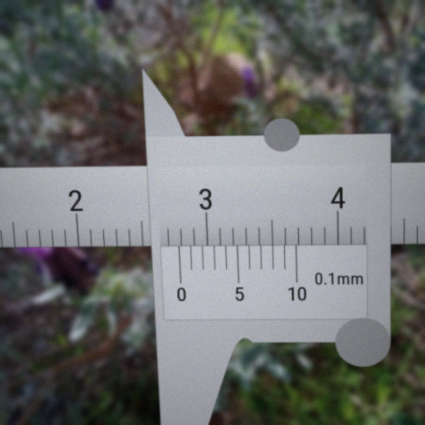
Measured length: 27.8 mm
